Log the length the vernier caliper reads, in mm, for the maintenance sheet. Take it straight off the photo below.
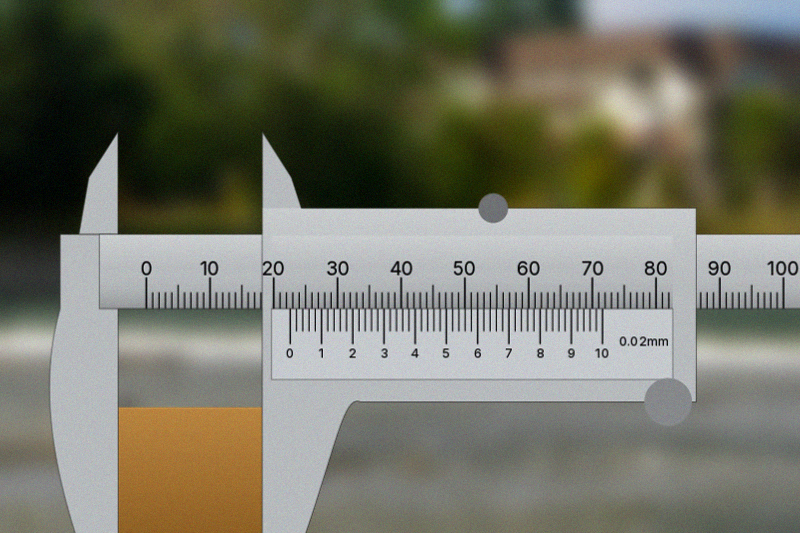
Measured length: 22.6 mm
